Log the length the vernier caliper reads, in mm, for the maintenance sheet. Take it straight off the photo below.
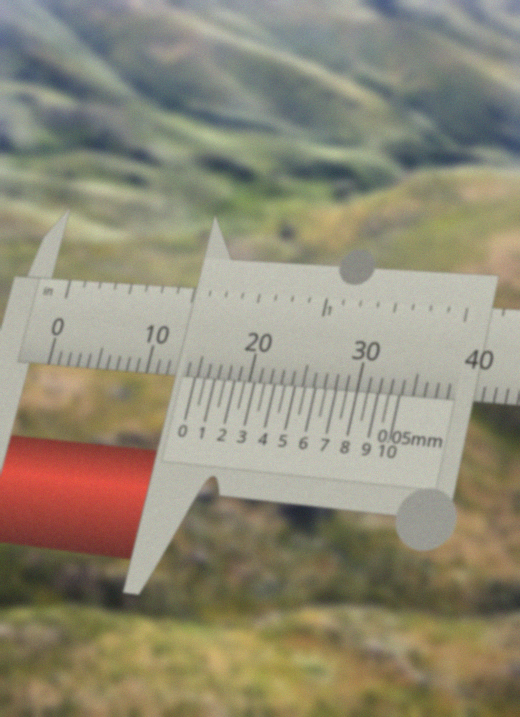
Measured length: 14.8 mm
